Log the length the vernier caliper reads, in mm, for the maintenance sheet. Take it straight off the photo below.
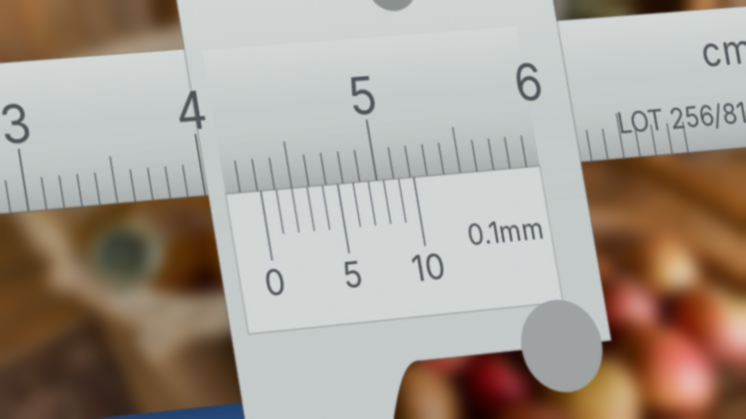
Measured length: 43.2 mm
